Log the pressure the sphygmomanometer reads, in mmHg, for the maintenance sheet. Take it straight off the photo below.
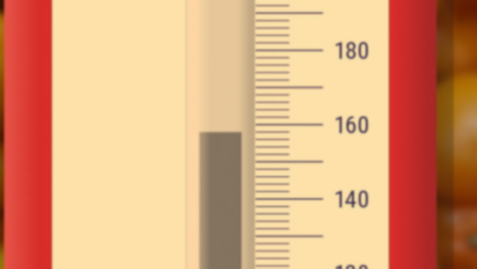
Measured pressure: 158 mmHg
